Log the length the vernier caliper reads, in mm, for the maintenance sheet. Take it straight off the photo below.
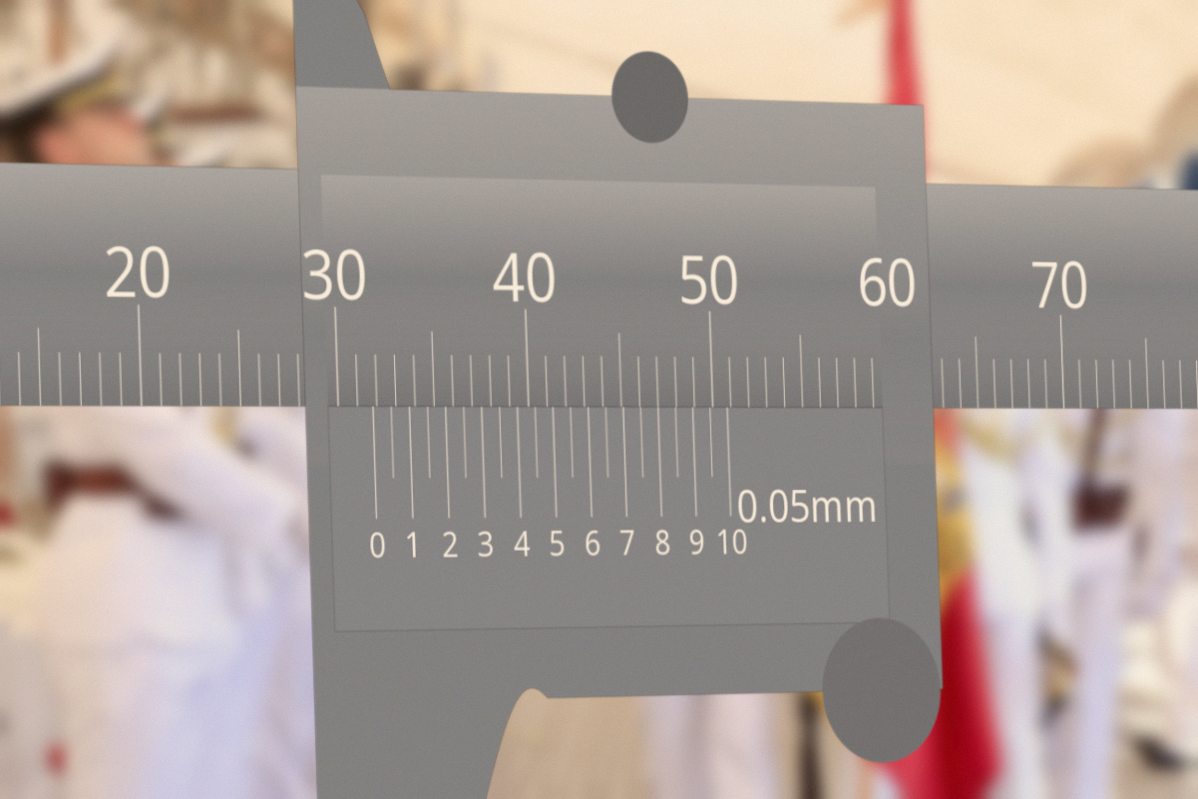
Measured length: 31.8 mm
